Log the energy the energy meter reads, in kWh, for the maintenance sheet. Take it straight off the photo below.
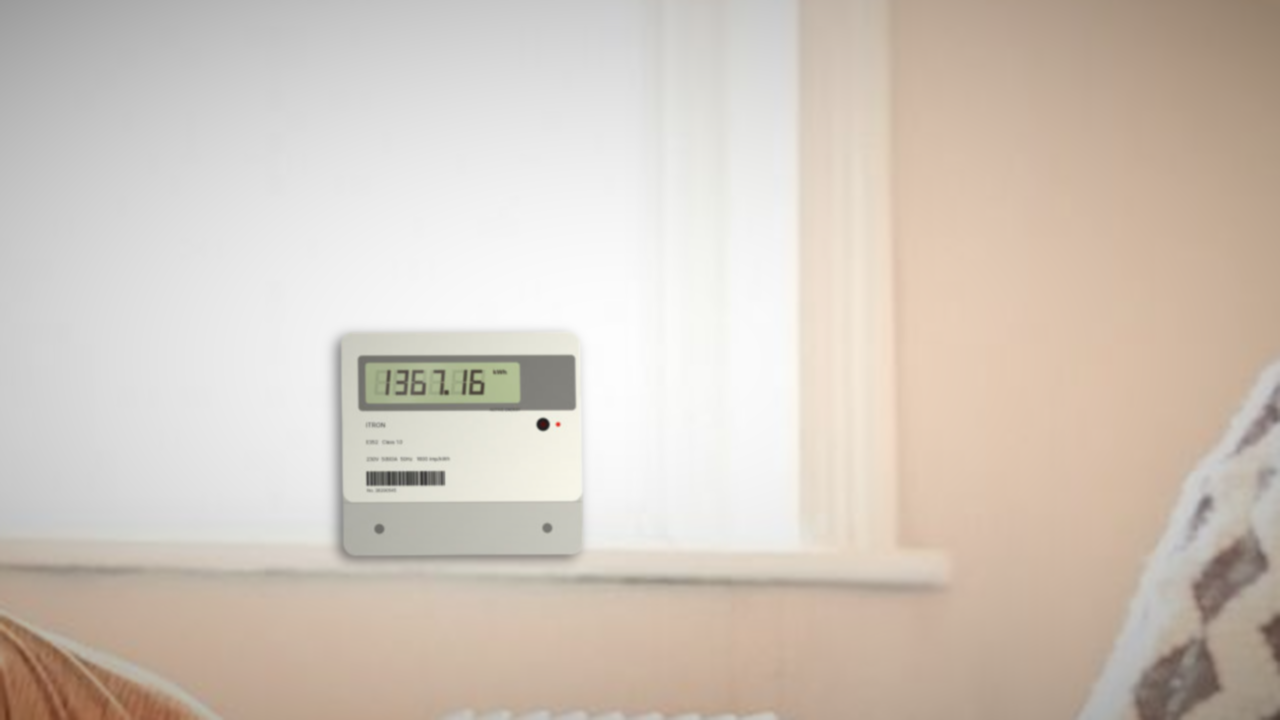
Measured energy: 1367.16 kWh
